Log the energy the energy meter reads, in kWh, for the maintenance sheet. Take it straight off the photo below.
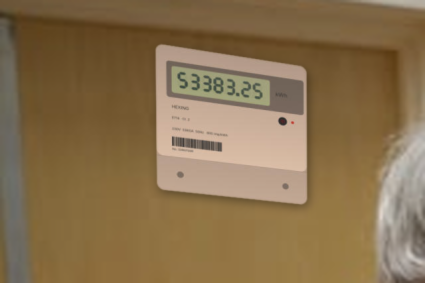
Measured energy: 53383.25 kWh
